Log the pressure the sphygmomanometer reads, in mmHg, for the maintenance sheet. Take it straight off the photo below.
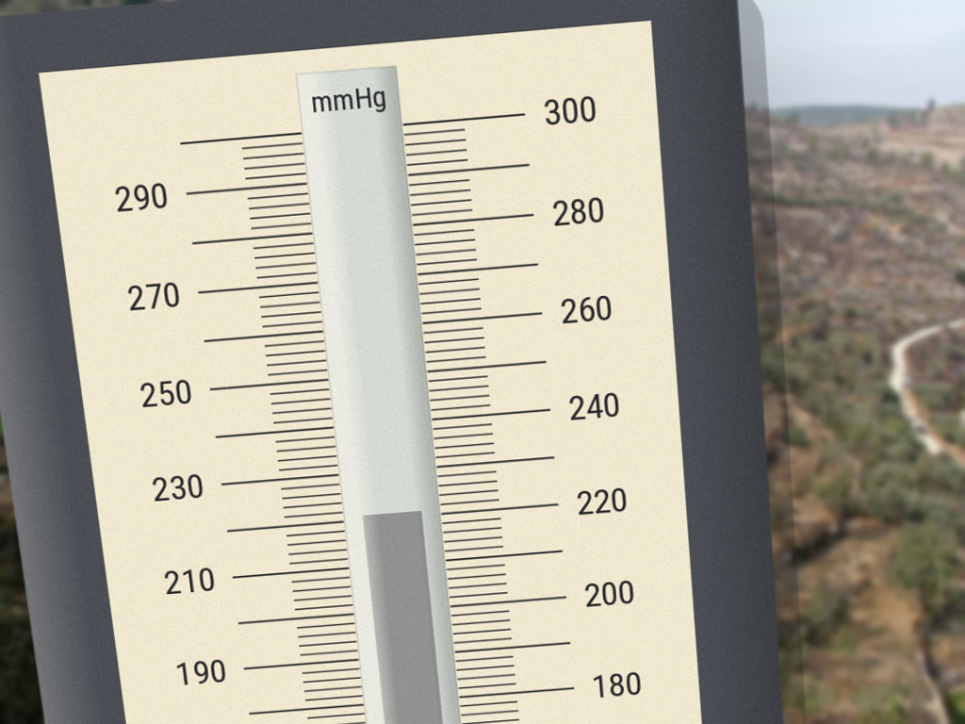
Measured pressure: 221 mmHg
